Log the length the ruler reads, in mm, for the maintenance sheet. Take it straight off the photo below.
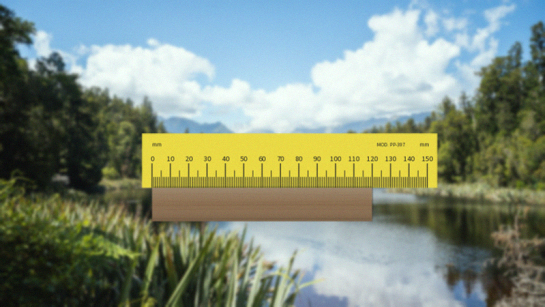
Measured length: 120 mm
